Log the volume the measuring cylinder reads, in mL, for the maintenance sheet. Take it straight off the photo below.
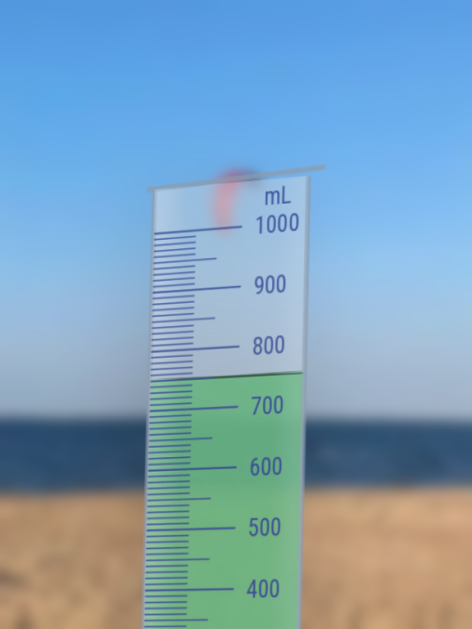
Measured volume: 750 mL
